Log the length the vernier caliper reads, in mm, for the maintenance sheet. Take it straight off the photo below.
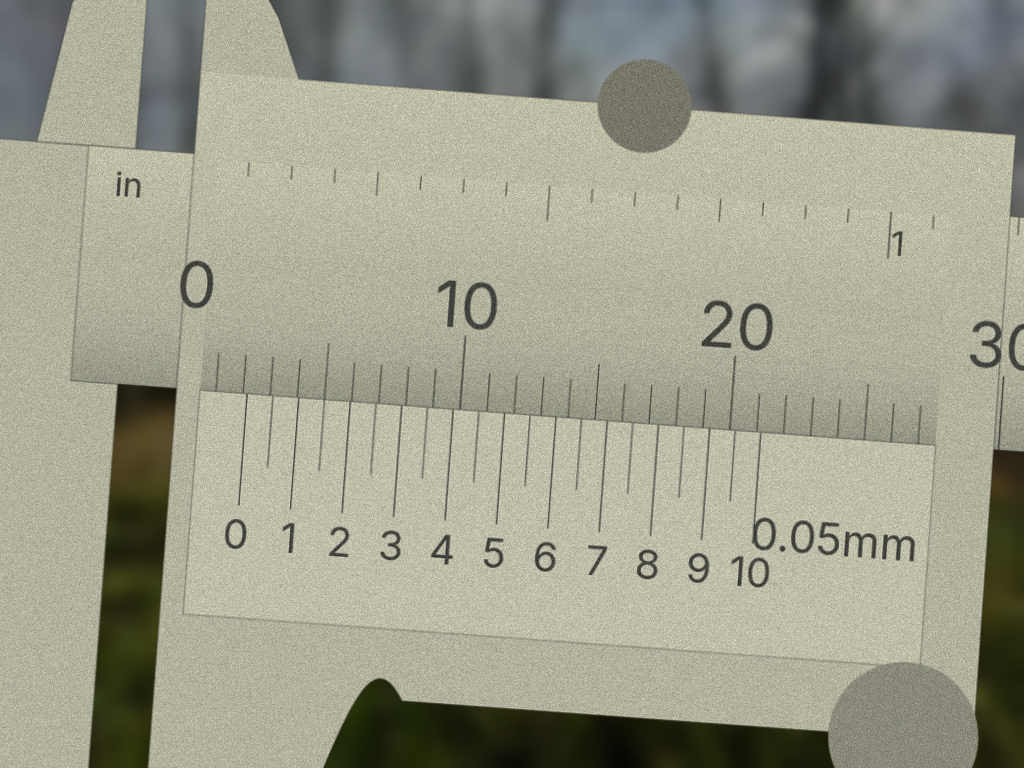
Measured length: 2.15 mm
